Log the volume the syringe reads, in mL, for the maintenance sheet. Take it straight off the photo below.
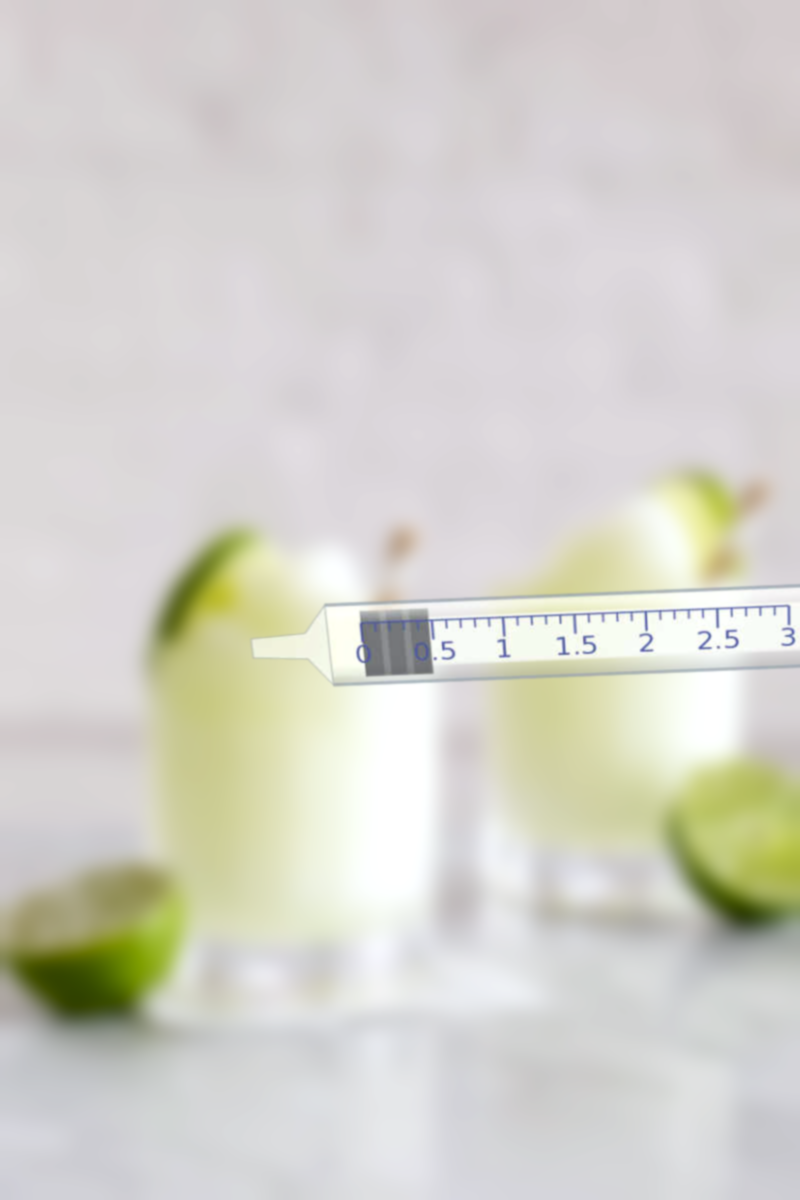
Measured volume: 0 mL
